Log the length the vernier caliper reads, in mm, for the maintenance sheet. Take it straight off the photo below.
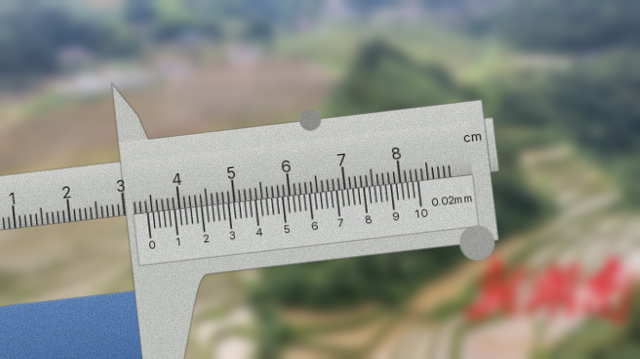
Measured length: 34.2 mm
